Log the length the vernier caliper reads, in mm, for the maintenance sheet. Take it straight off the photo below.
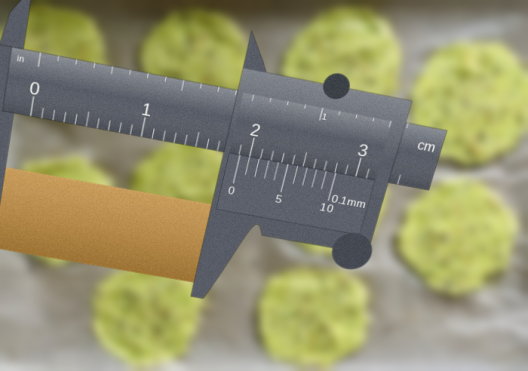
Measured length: 19.1 mm
